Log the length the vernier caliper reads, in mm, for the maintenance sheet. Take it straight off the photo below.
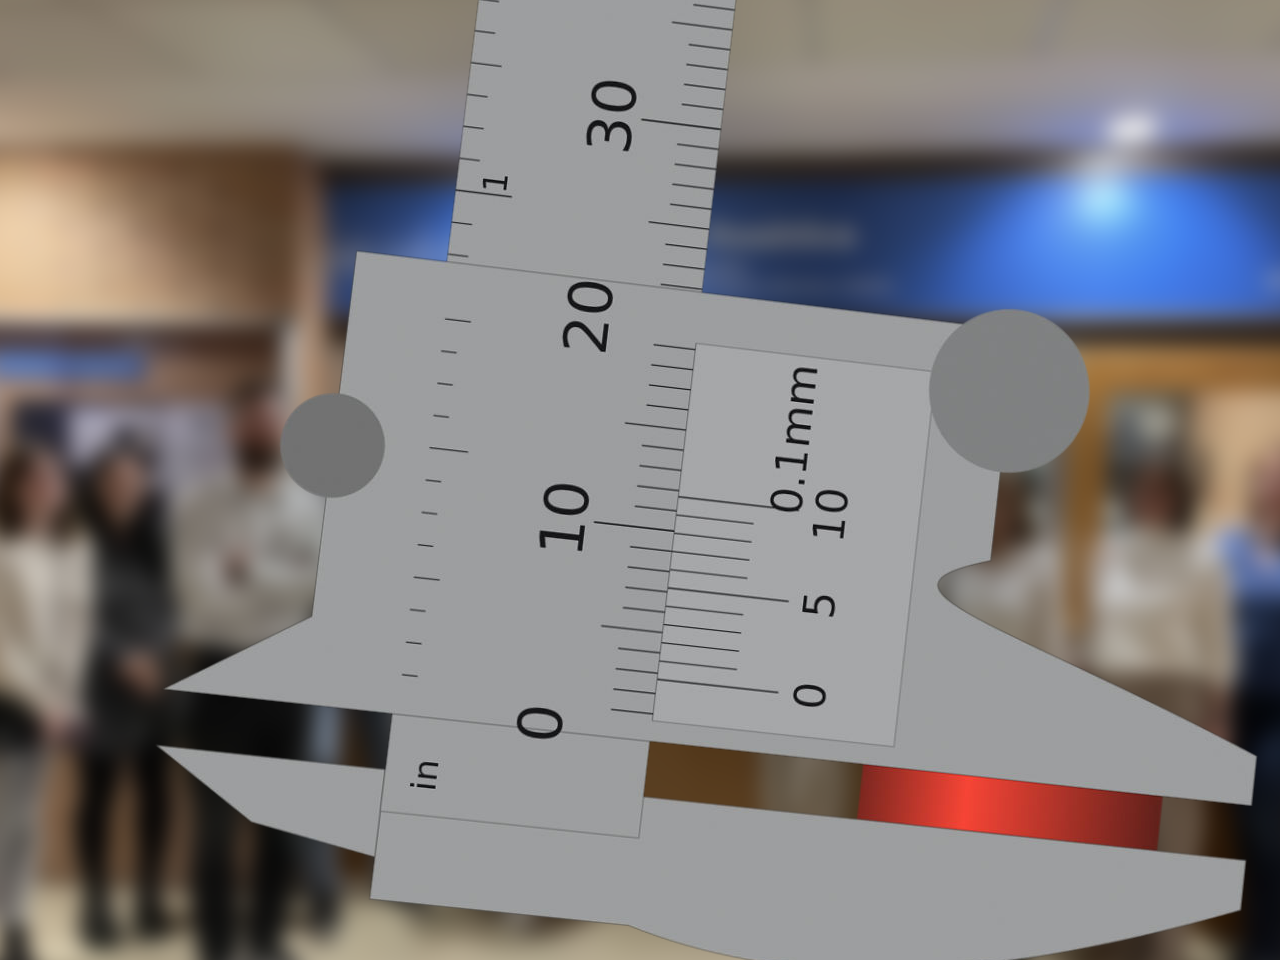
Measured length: 2.7 mm
